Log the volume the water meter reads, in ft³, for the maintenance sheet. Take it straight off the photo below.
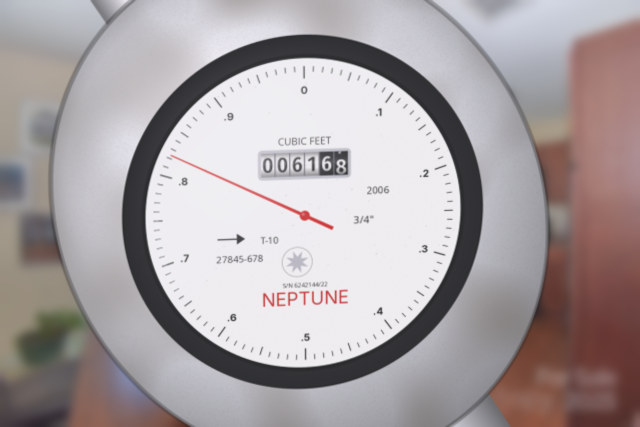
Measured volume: 6167.82 ft³
